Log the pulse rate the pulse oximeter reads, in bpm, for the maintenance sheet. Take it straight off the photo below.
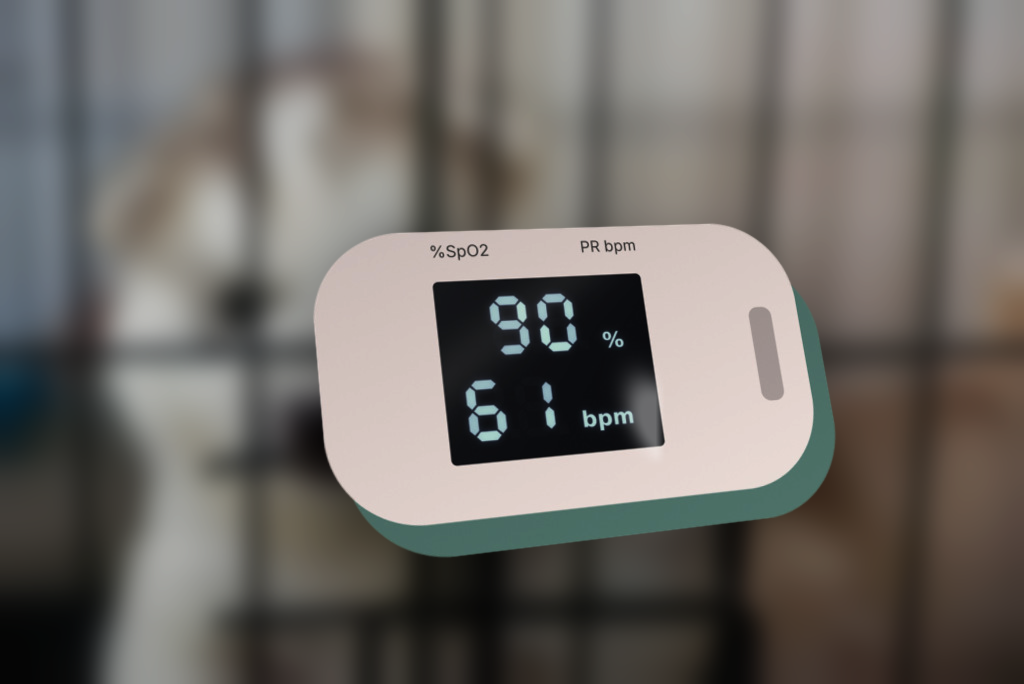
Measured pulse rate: 61 bpm
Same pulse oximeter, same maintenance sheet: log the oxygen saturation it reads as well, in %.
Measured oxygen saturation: 90 %
